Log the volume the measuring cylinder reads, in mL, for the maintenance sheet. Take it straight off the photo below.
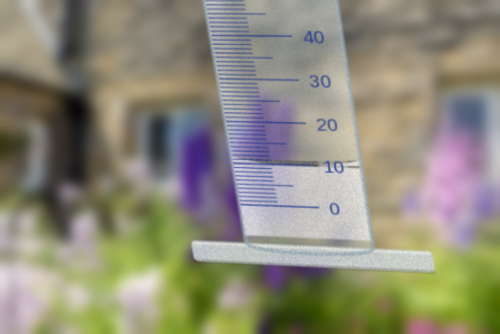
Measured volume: 10 mL
